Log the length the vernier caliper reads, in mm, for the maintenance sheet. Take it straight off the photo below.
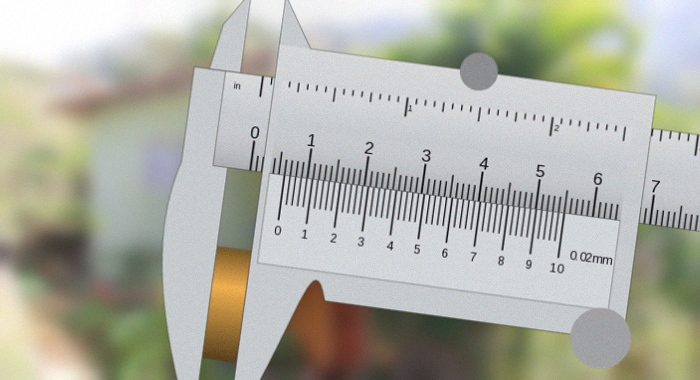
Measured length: 6.0 mm
